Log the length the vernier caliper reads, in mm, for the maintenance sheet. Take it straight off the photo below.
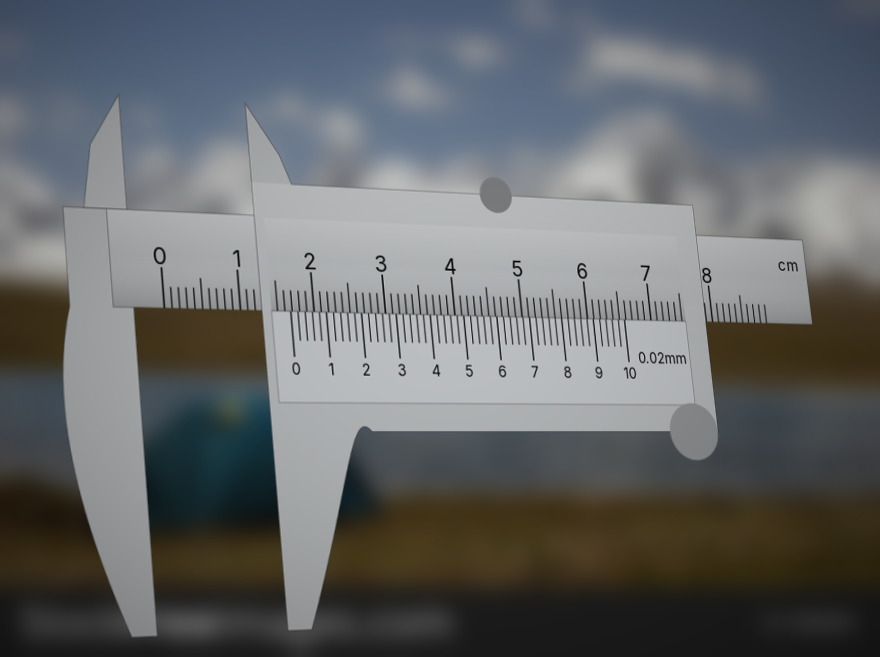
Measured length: 16.8 mm
